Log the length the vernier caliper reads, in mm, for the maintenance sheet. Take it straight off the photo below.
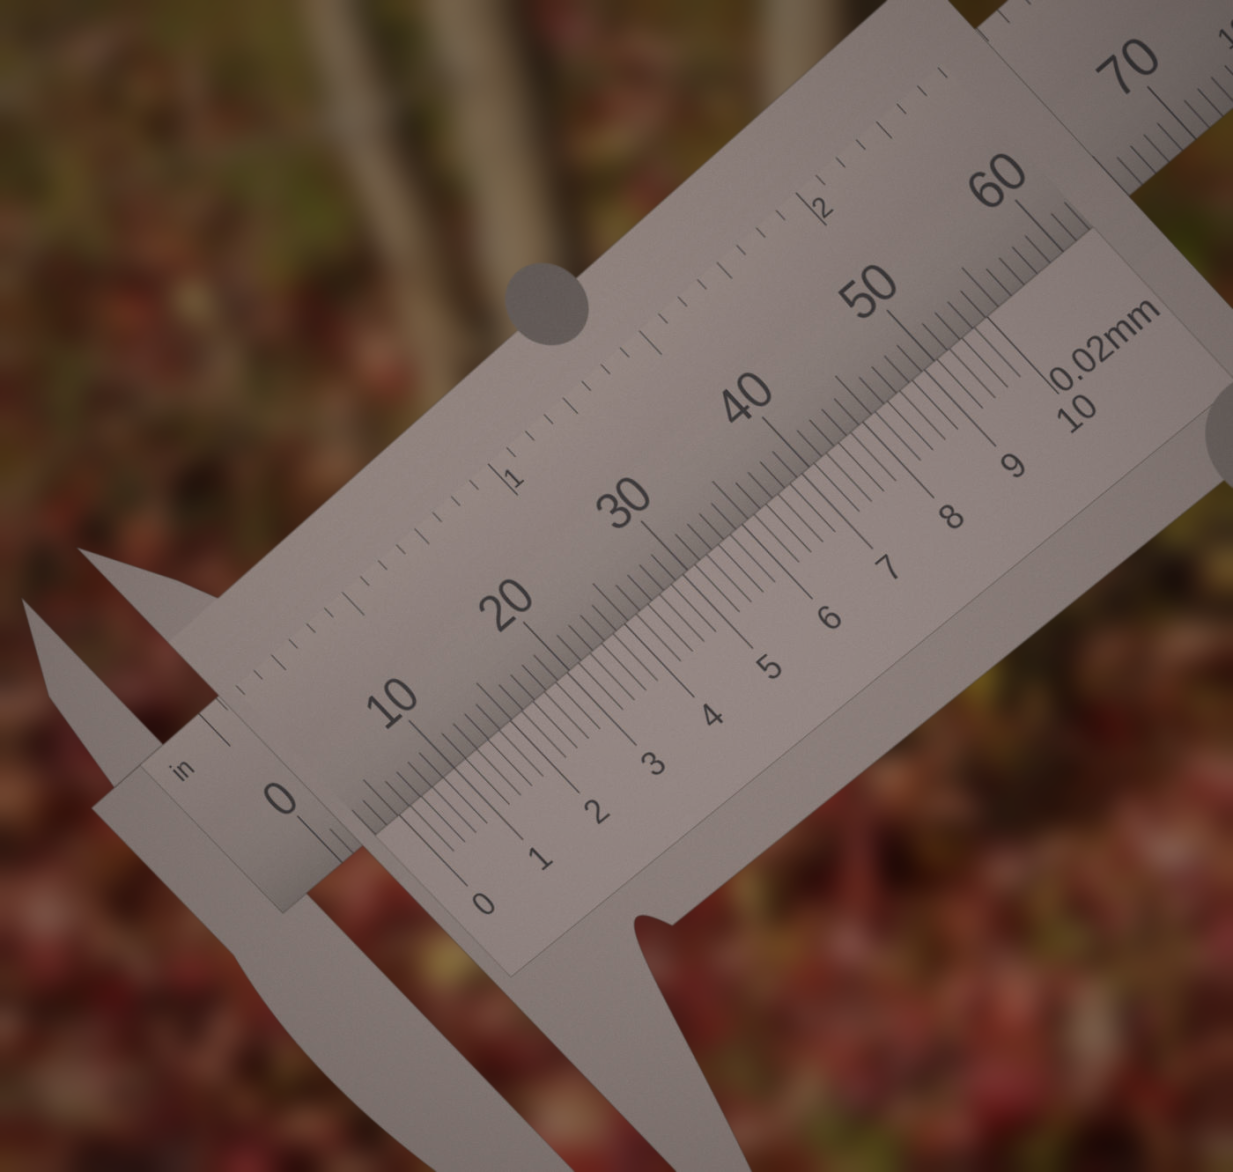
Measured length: 5.1 mm
